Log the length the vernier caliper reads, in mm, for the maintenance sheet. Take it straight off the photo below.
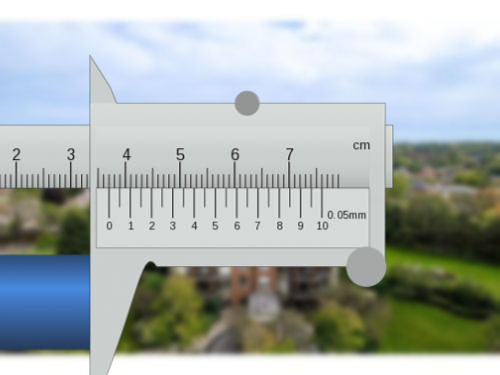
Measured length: 37.0 mm
